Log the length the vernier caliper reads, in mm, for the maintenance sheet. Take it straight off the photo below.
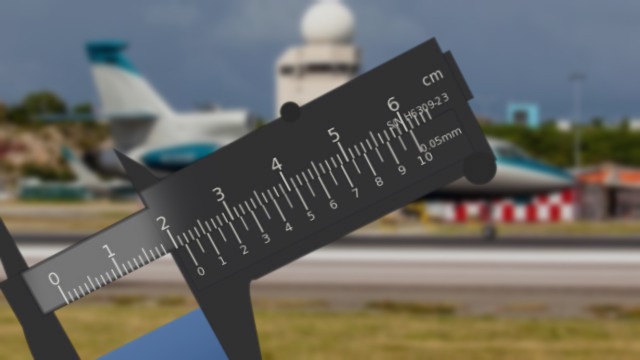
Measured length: 21.5 mm
